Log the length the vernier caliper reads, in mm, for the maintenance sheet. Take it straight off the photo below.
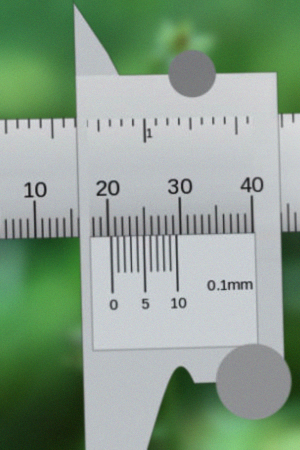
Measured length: 20.4 mm
